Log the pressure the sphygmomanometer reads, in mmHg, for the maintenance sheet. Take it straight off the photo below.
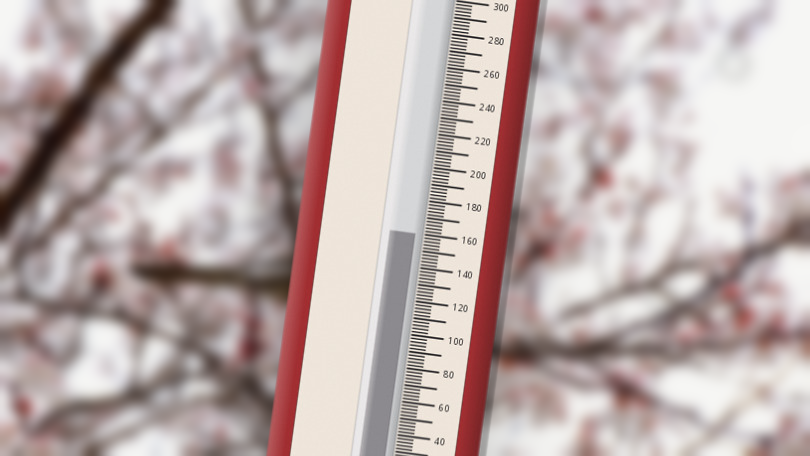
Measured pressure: 160 mmHg
